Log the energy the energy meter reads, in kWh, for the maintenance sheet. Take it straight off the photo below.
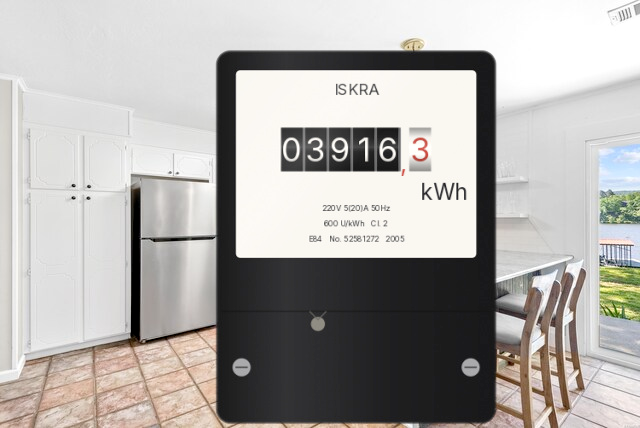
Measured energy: 3916.3 kWh
